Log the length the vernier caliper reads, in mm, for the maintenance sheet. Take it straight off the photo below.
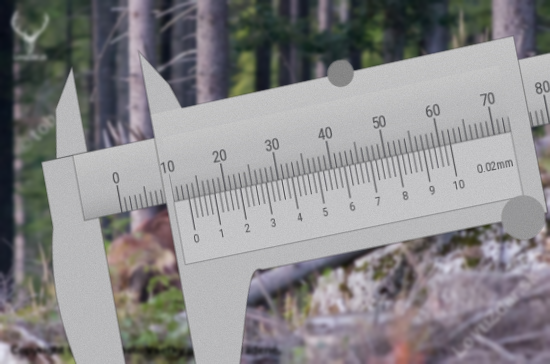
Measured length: 13.0 mm
